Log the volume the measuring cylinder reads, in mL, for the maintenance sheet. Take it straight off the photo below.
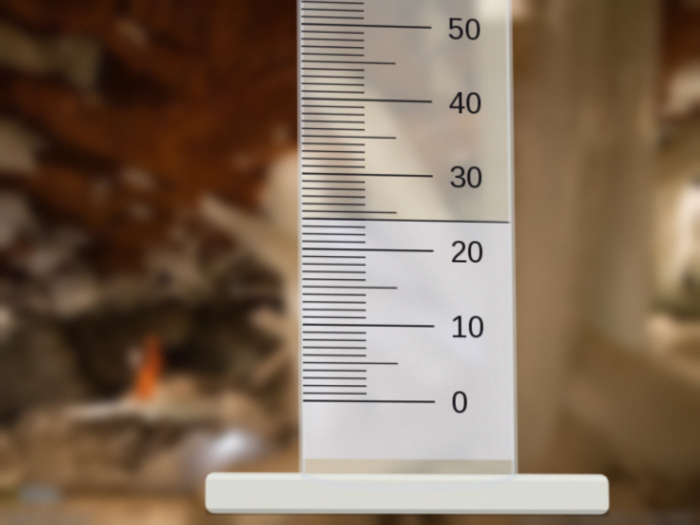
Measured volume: 24 mL
